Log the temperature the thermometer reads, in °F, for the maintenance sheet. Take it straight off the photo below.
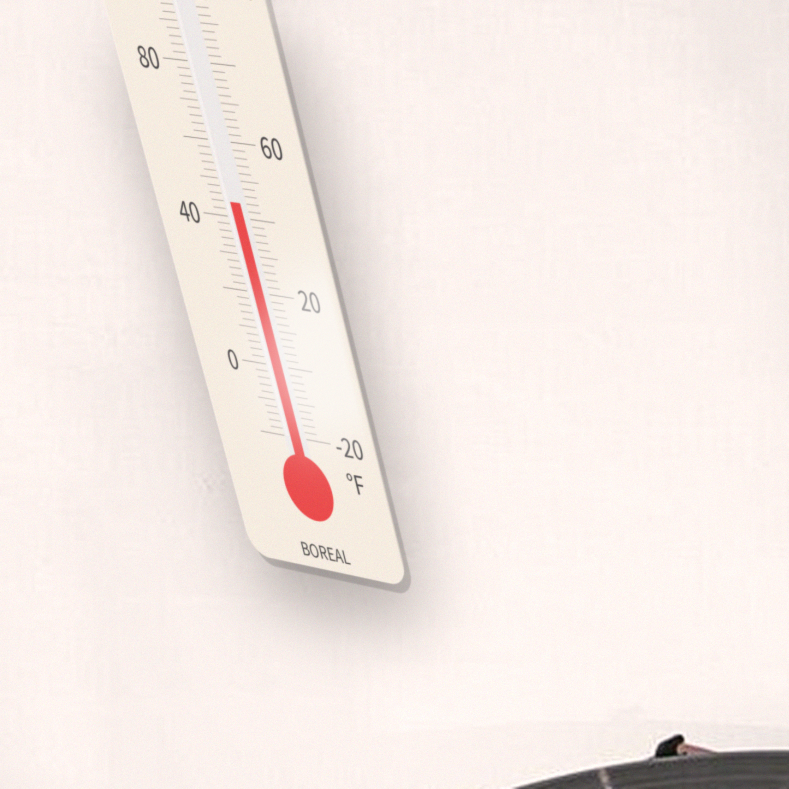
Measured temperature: 44 °F
